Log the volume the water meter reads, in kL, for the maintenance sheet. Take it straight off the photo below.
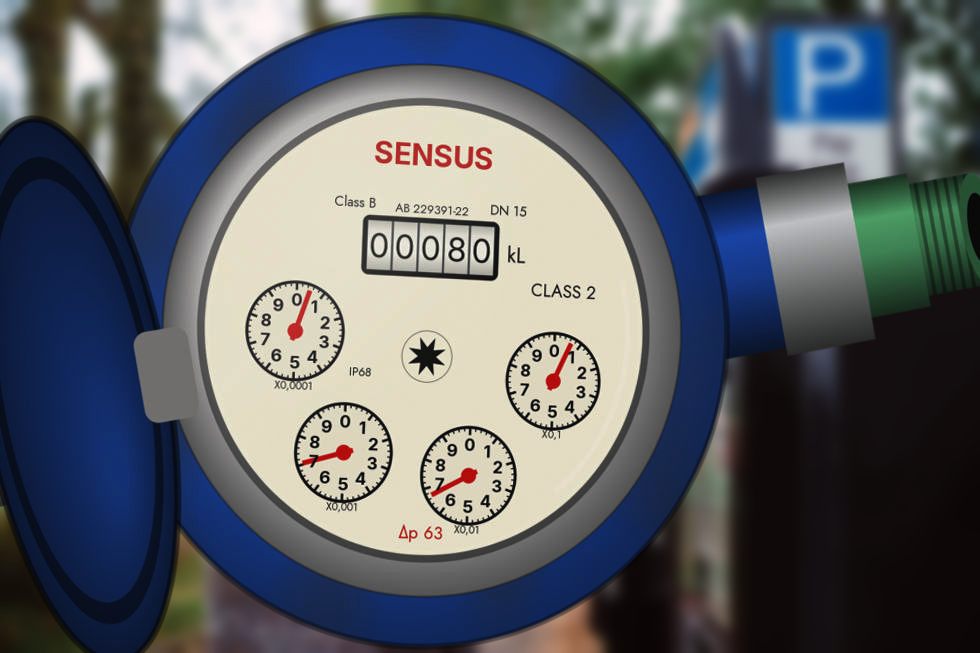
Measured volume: 80.0670 kL
